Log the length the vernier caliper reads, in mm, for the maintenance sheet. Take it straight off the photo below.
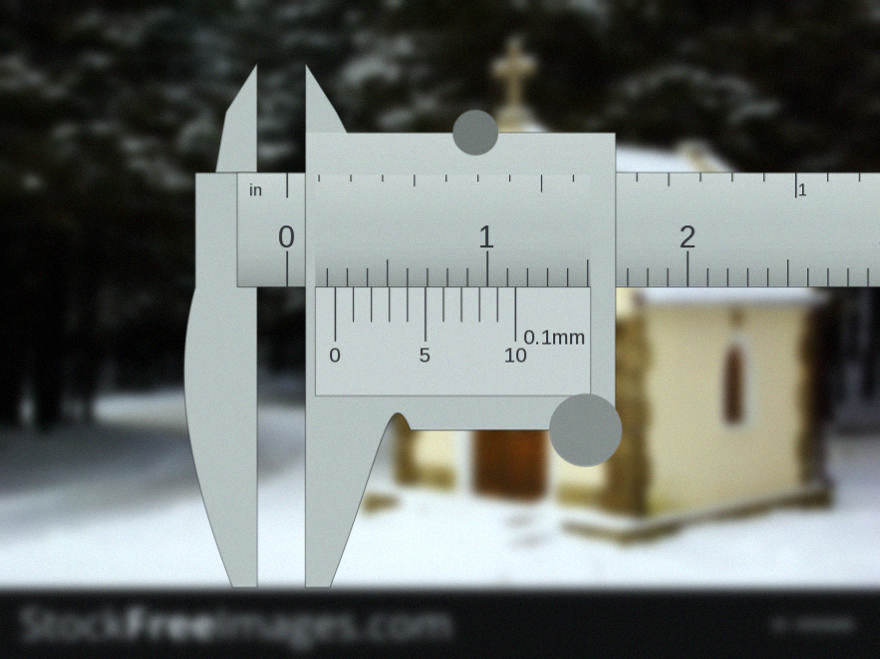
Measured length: 2.4 mm
